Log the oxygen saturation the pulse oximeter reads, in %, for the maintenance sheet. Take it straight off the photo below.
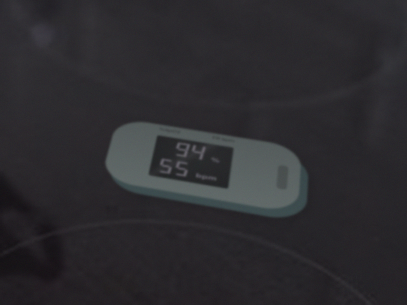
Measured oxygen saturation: 94 %
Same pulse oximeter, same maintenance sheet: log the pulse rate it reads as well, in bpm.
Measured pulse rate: 55 bpm
